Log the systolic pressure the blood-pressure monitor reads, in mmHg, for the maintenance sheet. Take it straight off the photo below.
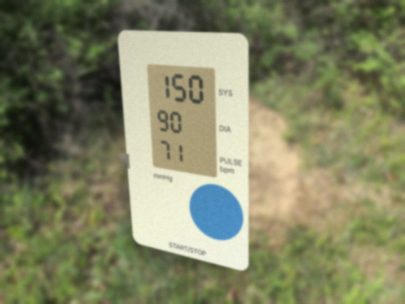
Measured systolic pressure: 150 mmHg
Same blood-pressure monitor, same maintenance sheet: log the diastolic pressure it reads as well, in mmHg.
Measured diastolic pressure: 90 mmHg
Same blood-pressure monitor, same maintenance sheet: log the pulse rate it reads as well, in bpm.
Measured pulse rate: 71 bpm
